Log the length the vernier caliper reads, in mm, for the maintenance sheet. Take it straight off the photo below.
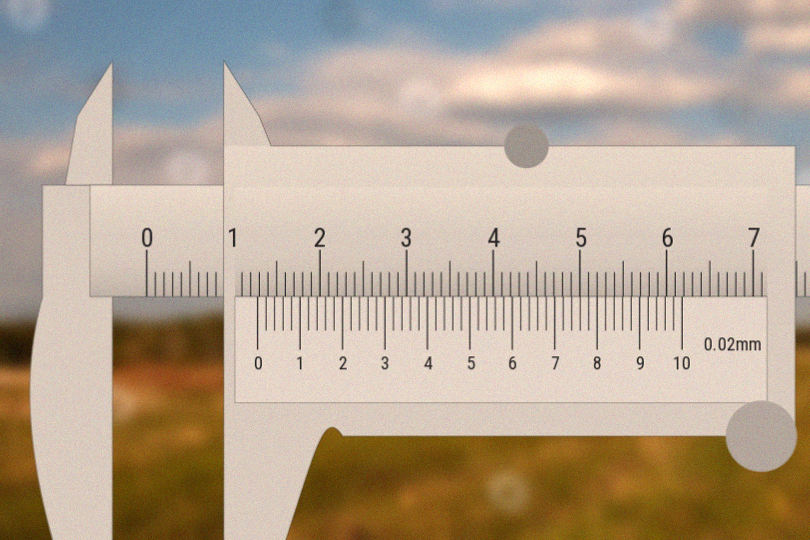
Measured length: 12.8 mm
